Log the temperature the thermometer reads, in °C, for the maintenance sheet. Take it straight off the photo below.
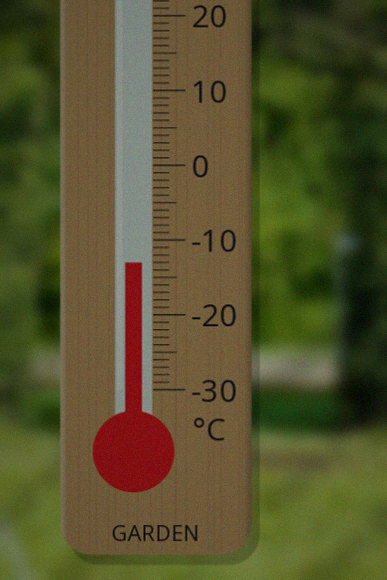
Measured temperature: -13 °C
